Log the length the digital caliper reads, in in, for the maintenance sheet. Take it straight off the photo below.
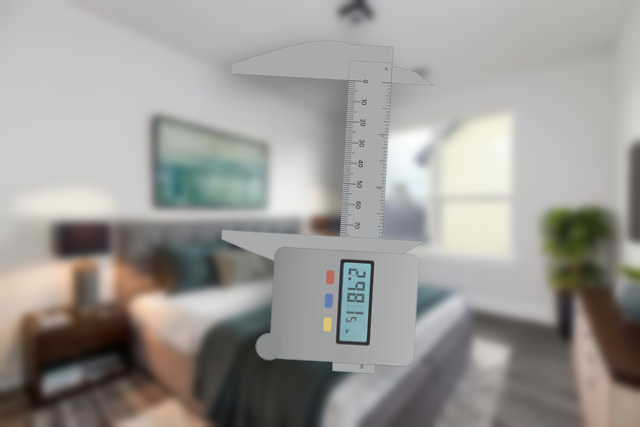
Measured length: 2.9815 in
